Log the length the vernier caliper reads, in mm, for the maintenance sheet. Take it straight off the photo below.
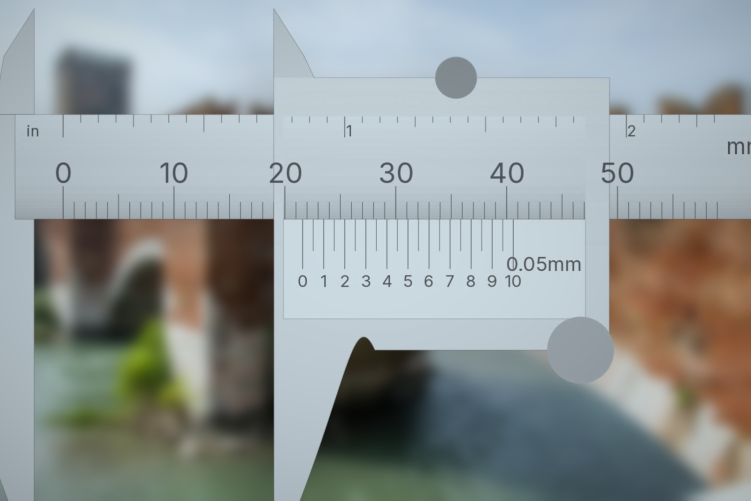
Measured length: 21.6 mm
